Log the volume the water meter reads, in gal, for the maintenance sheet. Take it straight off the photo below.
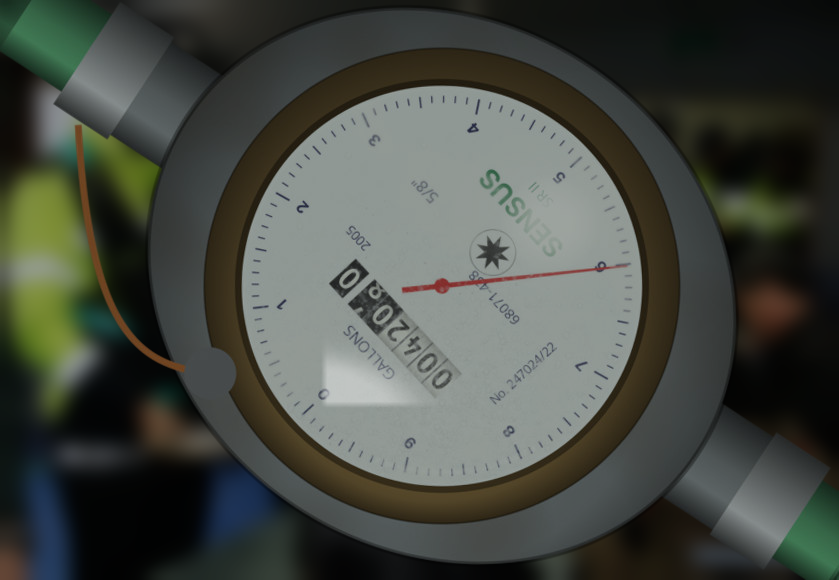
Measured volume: 42076.0 gal
